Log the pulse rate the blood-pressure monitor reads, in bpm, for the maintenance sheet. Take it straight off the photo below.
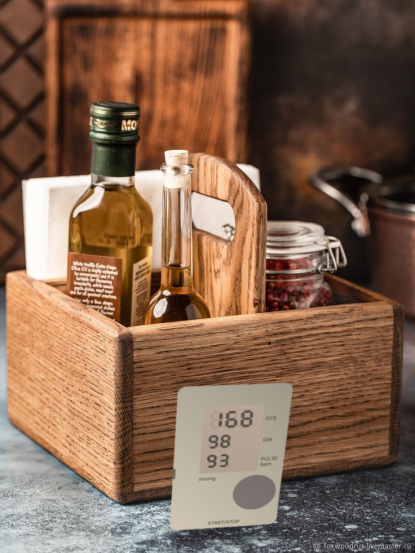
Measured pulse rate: 93 bpm
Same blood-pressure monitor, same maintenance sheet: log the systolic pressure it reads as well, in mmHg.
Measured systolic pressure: 168 mmHg
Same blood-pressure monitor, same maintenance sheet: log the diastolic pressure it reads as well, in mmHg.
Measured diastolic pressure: 98 mmHg
